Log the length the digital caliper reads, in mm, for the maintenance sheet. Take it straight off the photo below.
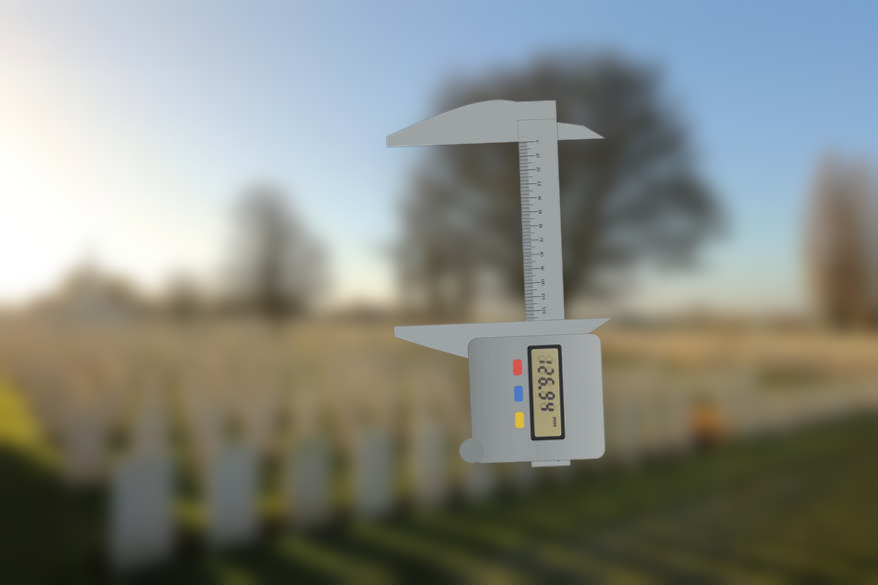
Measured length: 126.94 mm
